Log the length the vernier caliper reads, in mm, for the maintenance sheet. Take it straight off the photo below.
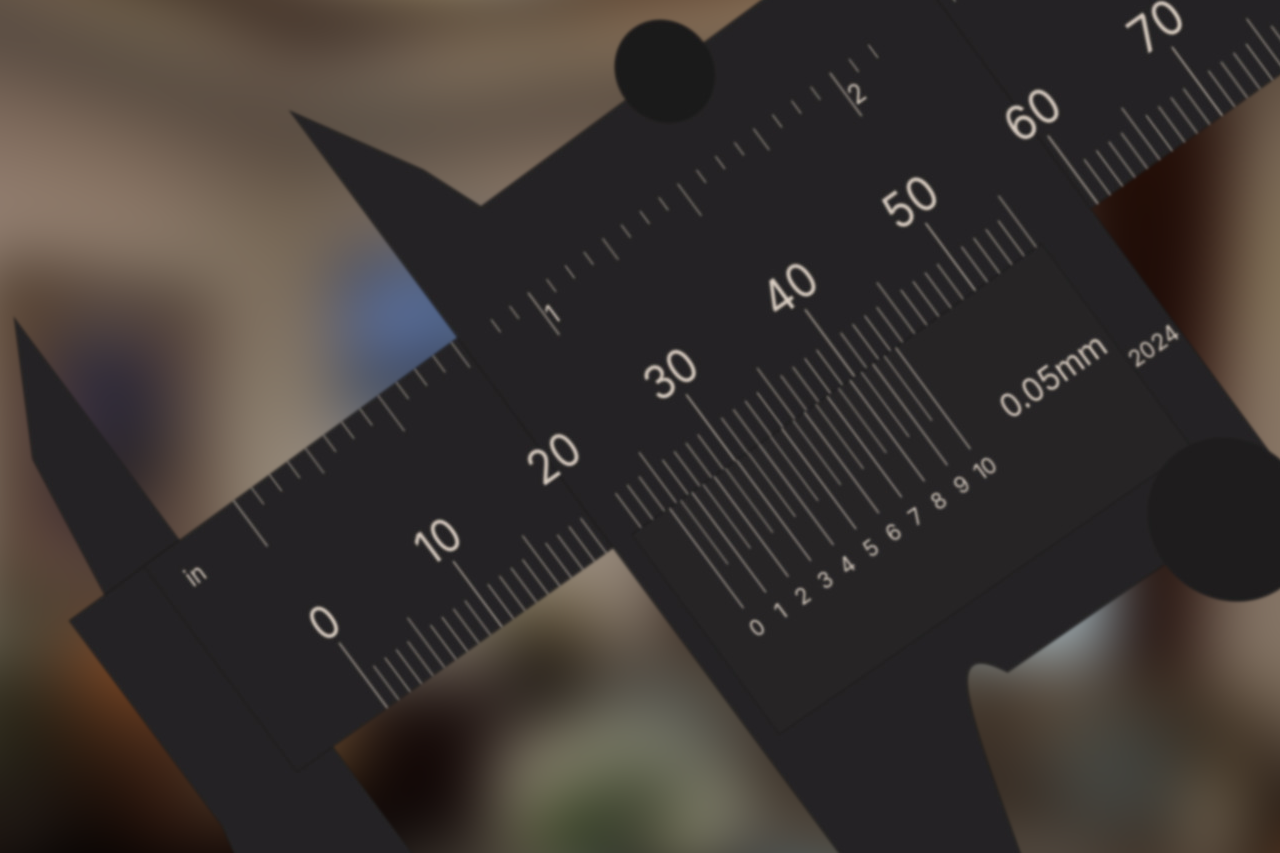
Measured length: 24.4 mm
